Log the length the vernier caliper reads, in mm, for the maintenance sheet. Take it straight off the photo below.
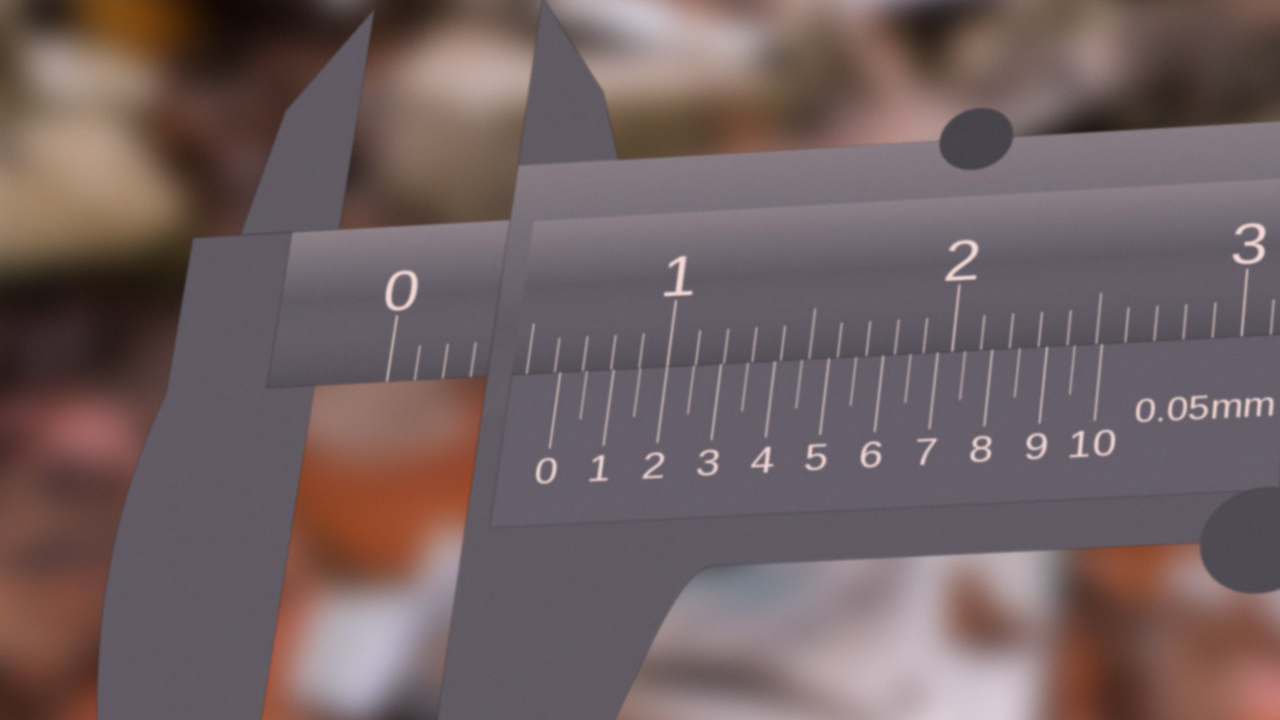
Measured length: 6.2 mm
